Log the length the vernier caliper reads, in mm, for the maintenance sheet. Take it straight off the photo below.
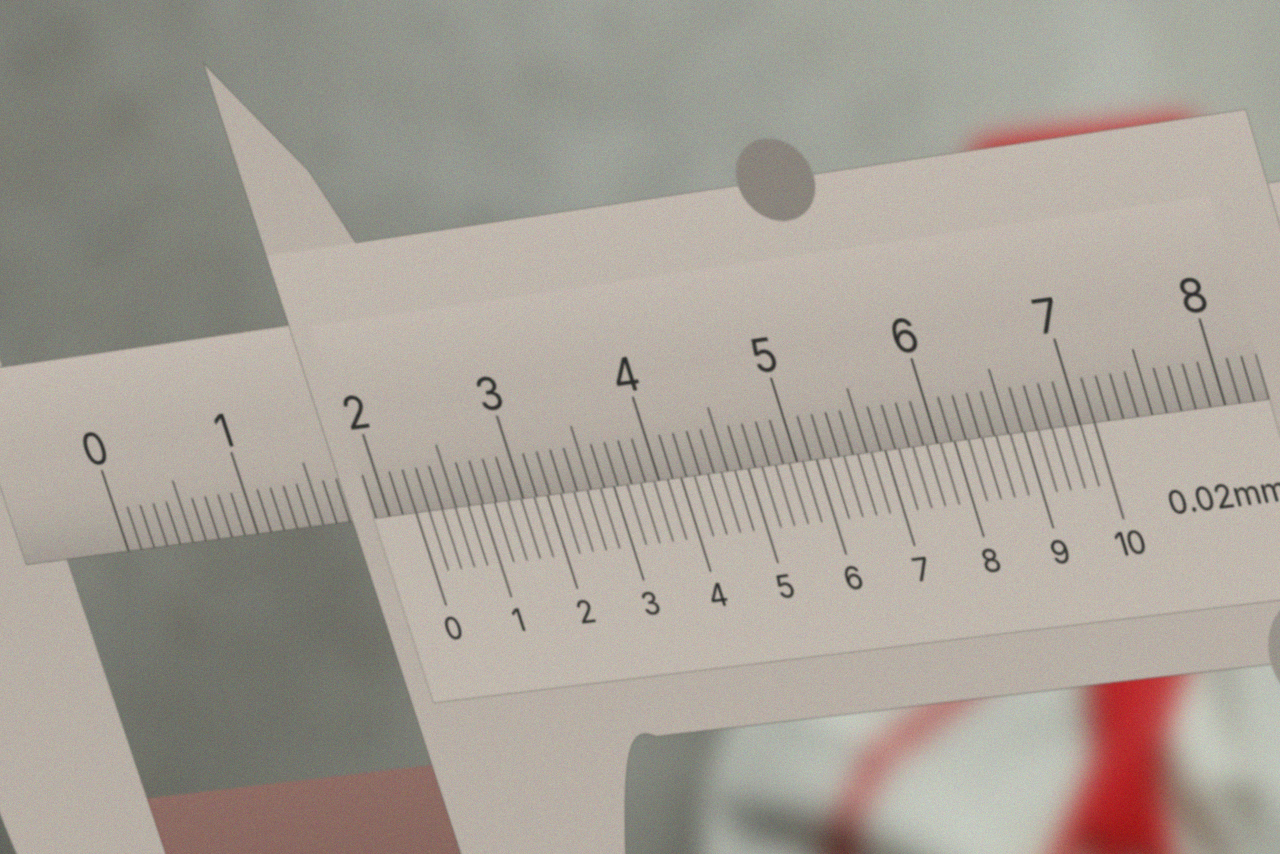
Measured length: 22.0 mm
